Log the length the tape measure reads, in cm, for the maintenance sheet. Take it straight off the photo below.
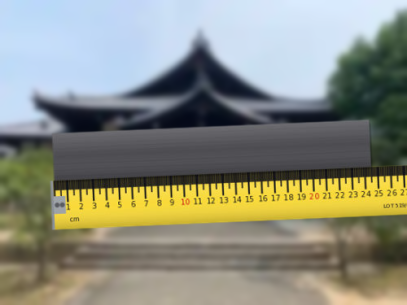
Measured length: 24.5 cm
